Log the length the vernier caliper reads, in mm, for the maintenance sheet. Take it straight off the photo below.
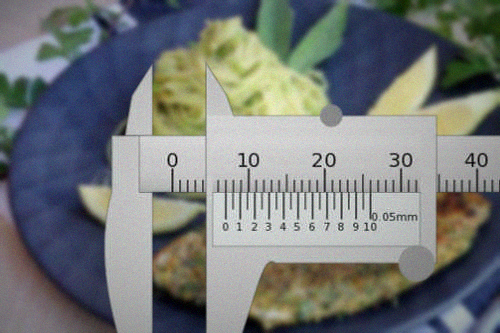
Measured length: 7.0 mm
